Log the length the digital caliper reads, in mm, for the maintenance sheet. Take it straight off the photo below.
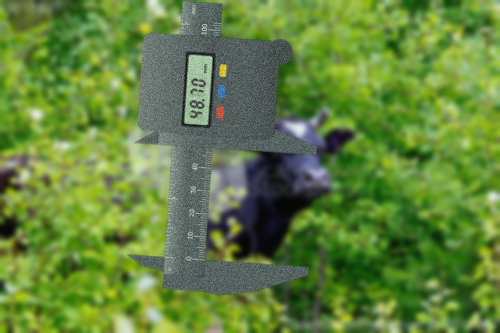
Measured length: 48.70 mm
